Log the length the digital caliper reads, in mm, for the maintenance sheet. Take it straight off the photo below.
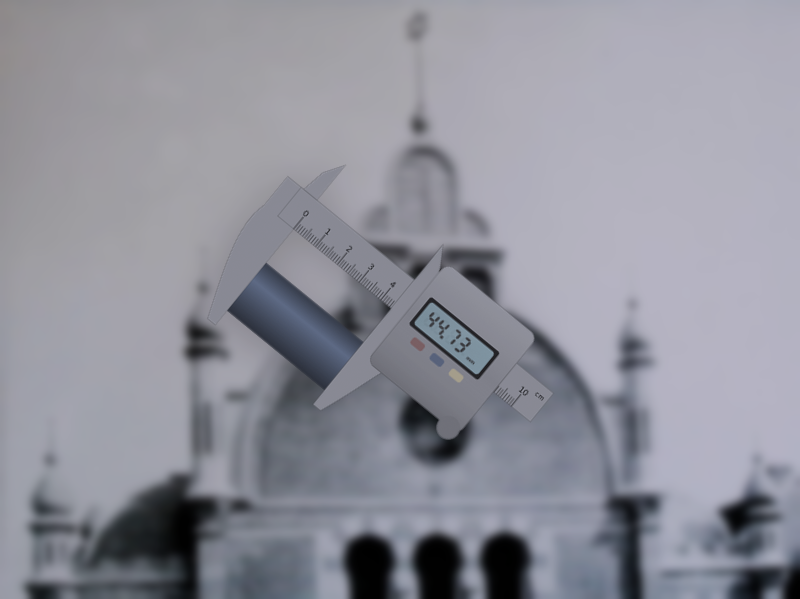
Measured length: 44.73 mm
